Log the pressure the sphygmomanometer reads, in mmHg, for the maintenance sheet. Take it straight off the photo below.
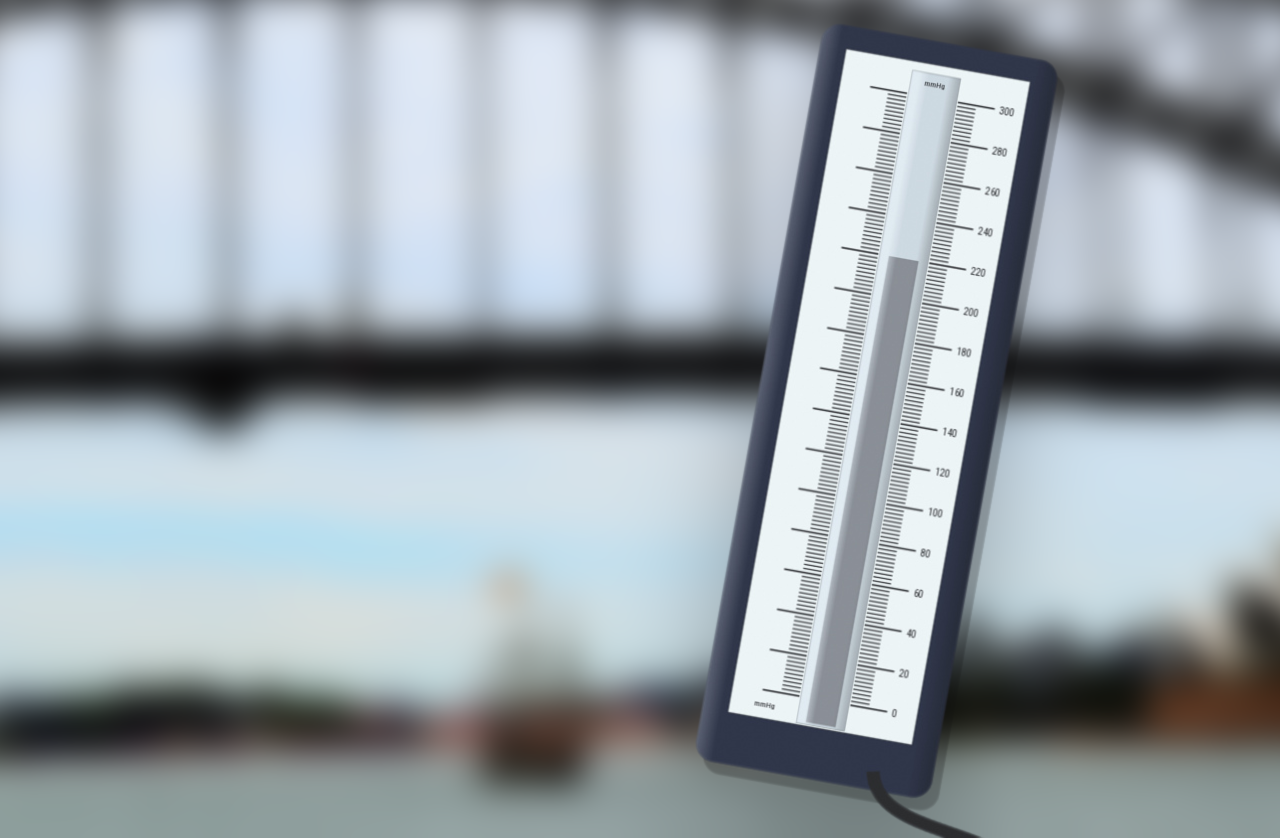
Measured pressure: 220 mmHg
